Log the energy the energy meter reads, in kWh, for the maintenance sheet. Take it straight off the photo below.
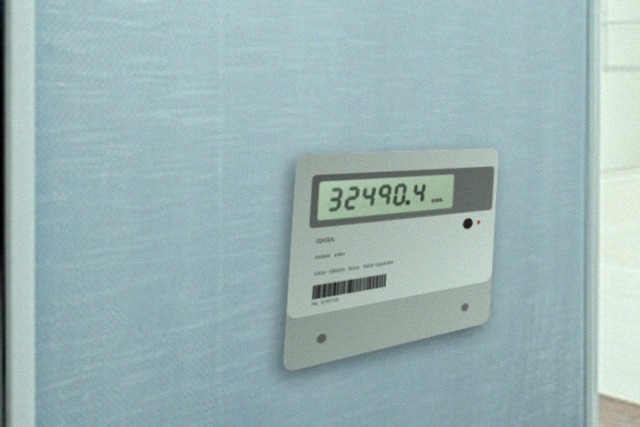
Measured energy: 32490.4 kWh
